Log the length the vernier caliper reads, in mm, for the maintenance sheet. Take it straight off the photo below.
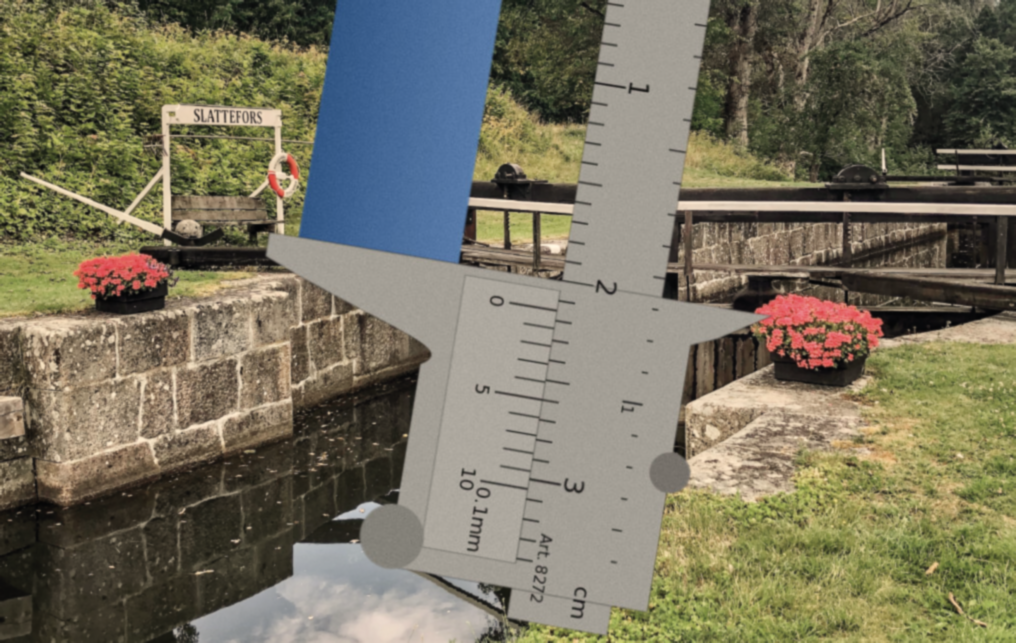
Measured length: 21.5 mm
